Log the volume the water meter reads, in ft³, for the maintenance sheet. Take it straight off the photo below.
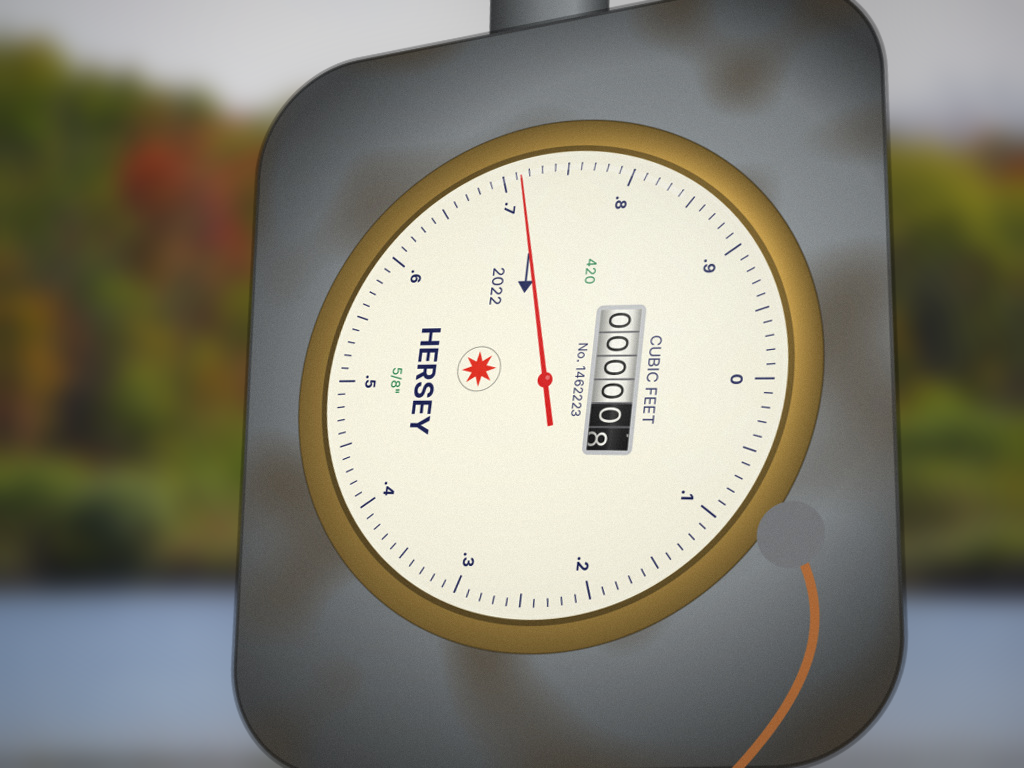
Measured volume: 7.71 ft³
